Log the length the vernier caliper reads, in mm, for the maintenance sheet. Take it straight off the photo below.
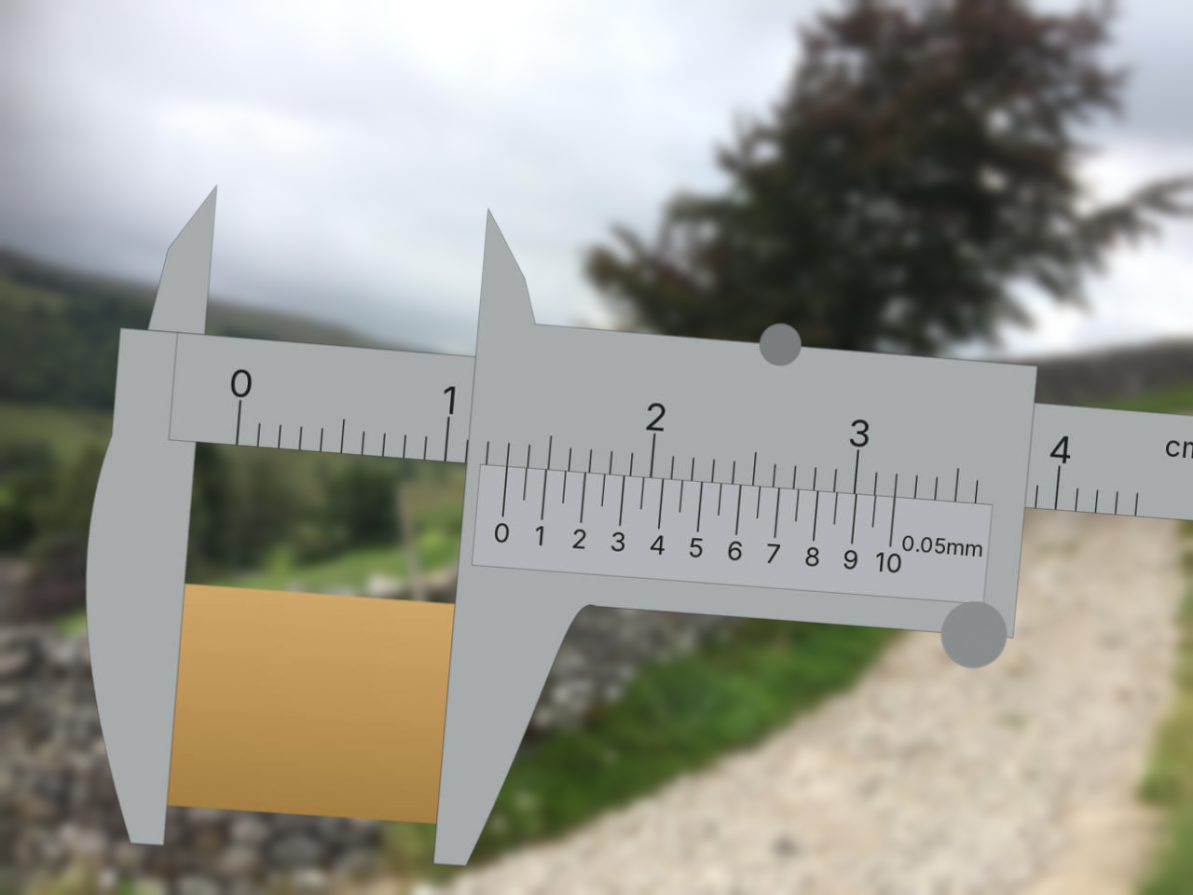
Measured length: 13.0 mm
